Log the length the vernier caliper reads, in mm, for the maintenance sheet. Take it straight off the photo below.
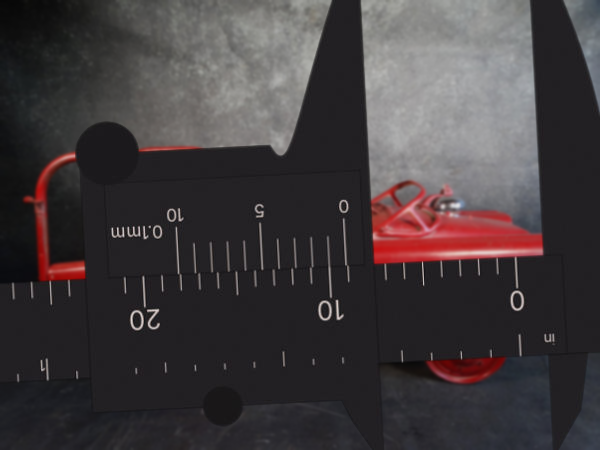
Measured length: 9.1 mm
